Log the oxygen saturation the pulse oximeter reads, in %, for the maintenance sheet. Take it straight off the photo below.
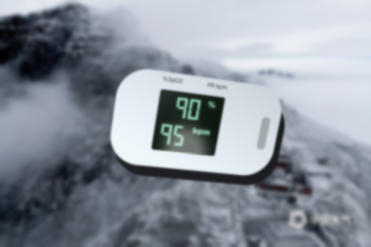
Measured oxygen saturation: 90 %
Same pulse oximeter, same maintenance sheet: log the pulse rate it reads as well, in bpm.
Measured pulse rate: 95 bpm
